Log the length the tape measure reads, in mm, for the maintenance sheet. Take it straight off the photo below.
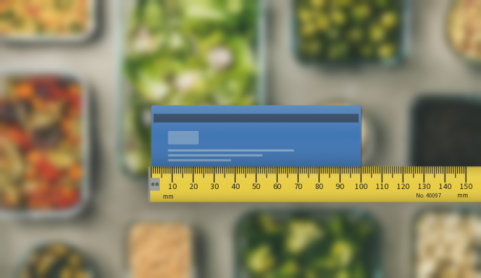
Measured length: 100 mm
